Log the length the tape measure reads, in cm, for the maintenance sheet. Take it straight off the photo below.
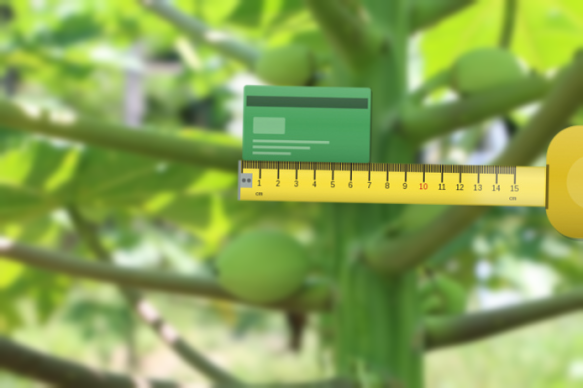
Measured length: 7 cm
